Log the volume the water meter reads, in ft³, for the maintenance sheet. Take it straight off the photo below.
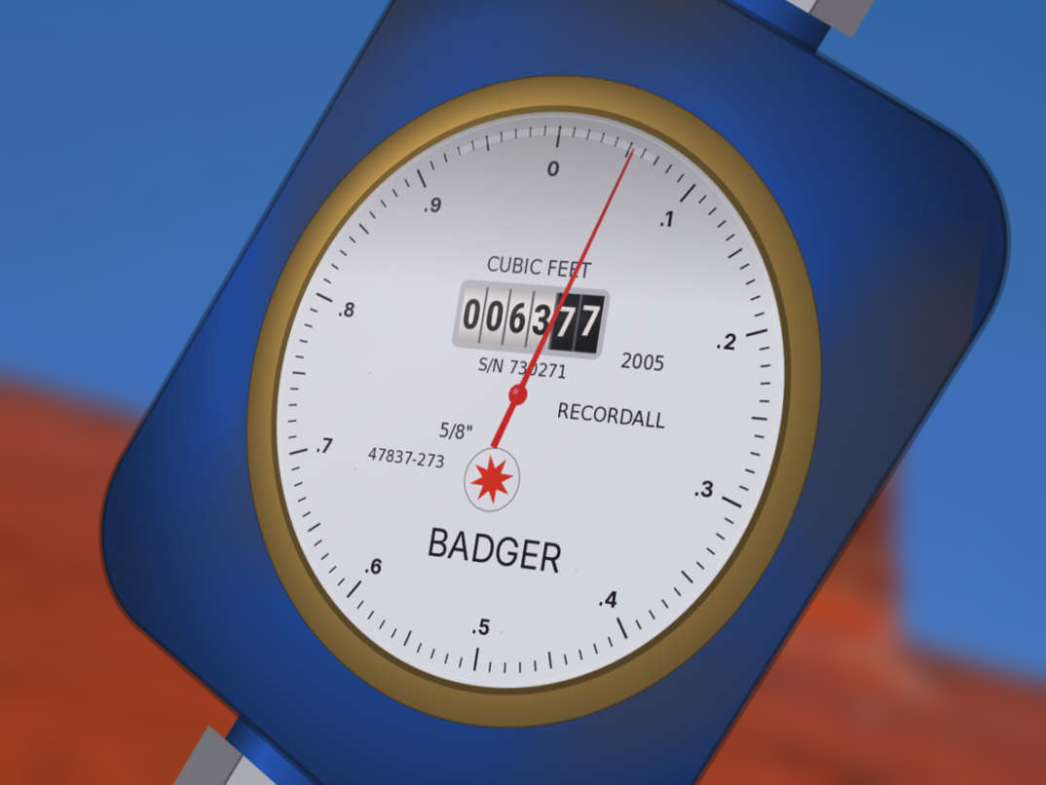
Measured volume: 6377.05 ft³
